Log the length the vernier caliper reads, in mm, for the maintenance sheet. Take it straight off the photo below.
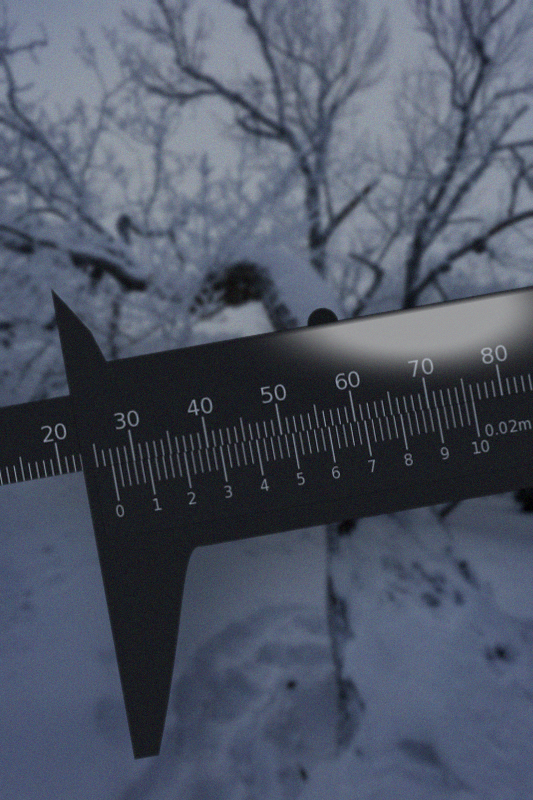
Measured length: 27.0 mm
